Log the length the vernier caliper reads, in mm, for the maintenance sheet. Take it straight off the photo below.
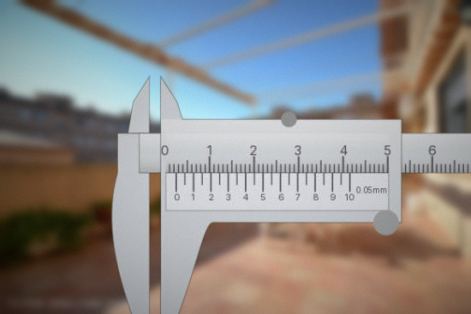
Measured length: 2.5 mm
